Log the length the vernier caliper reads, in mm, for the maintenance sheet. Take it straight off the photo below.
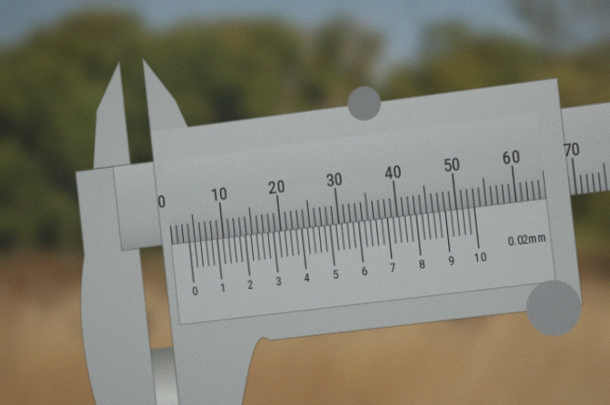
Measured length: 4.0 mm
